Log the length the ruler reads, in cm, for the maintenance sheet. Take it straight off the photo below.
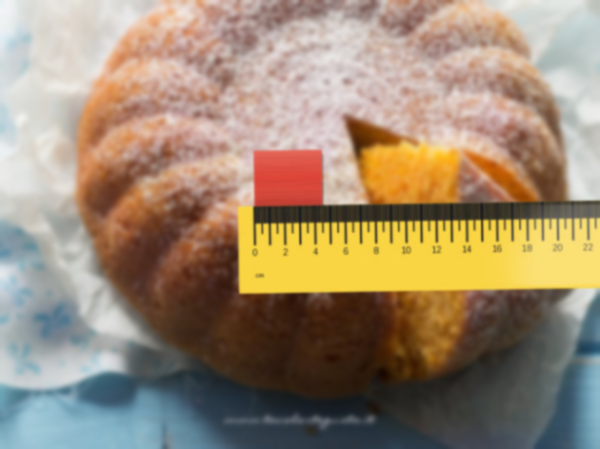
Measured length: 4.5 cm
